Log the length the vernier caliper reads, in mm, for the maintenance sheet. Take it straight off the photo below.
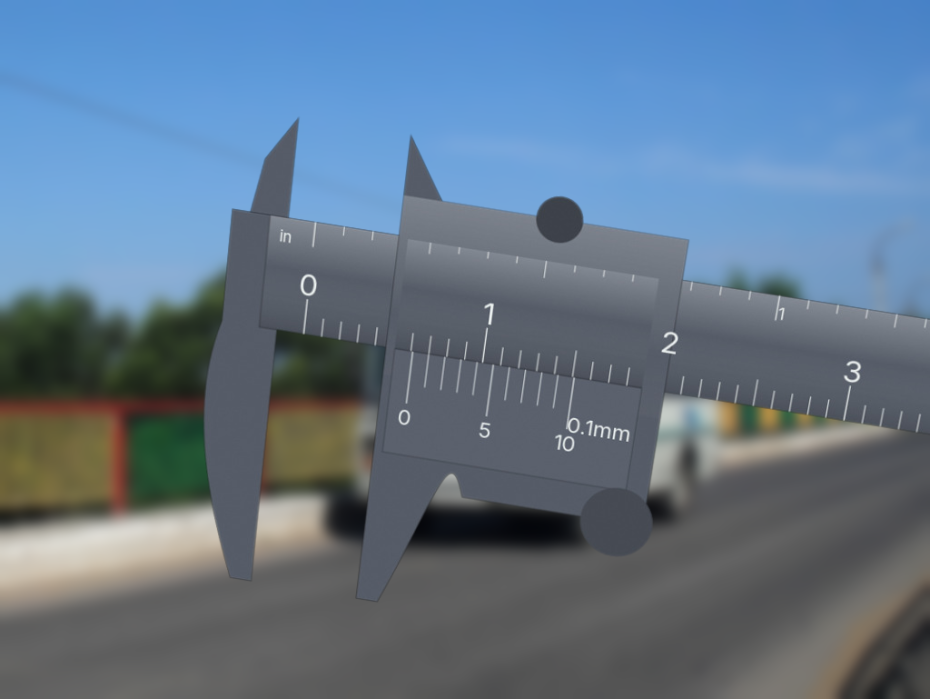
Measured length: 6.1 mm
